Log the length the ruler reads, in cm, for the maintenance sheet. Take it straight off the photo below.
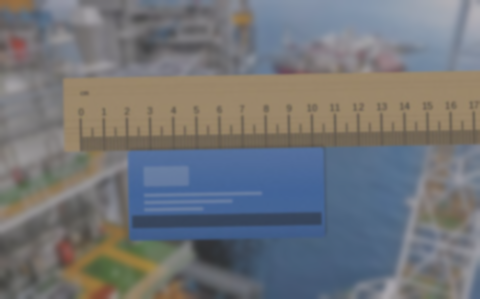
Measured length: 8.5 cm
